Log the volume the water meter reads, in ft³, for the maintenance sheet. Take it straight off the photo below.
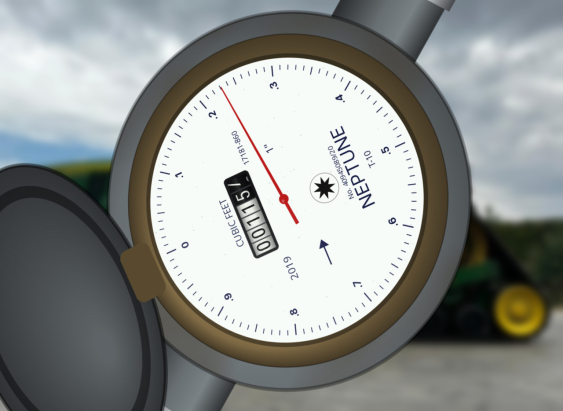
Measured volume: 1157.23 ft³
